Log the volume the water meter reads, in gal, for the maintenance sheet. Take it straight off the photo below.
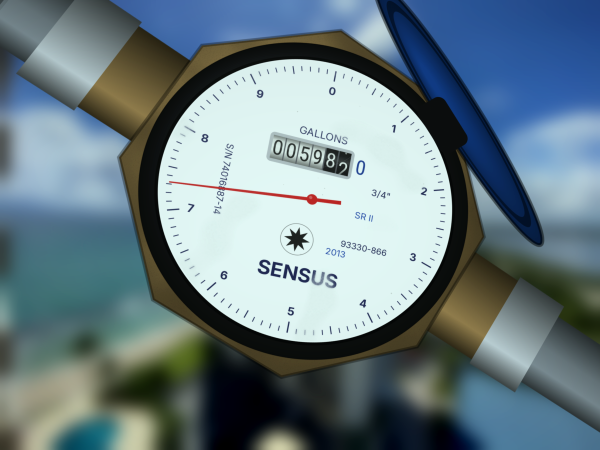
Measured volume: 59817.3 gal
